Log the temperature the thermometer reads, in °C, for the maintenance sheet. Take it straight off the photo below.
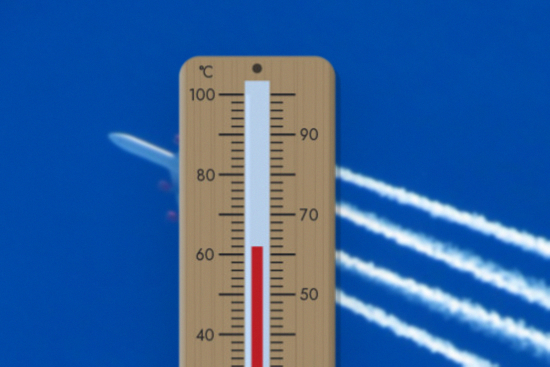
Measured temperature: 62 °C
